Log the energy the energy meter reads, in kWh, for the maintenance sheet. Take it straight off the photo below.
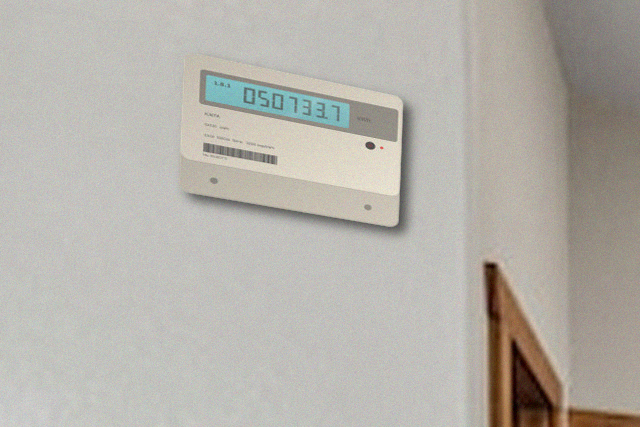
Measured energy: 50733.7 kWh
